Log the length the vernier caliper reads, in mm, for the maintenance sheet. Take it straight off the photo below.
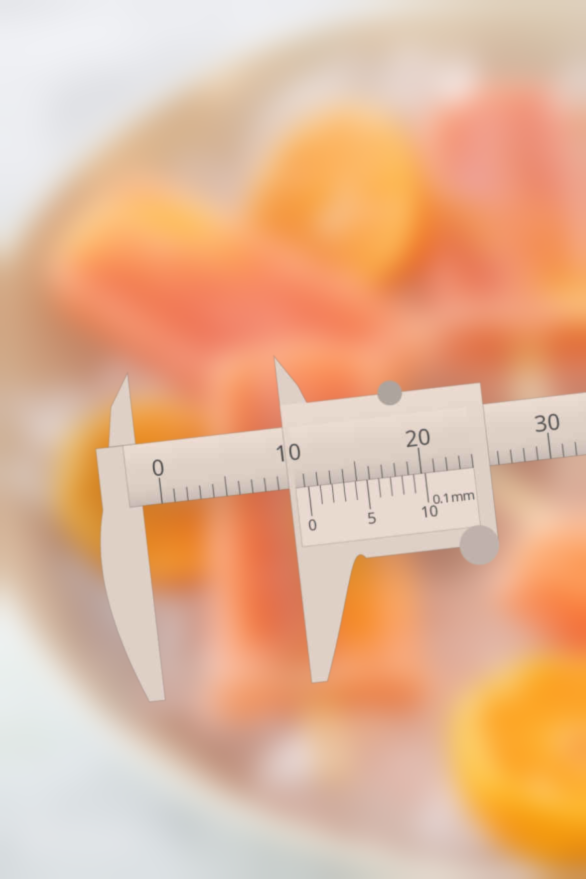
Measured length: 11.3 mm
